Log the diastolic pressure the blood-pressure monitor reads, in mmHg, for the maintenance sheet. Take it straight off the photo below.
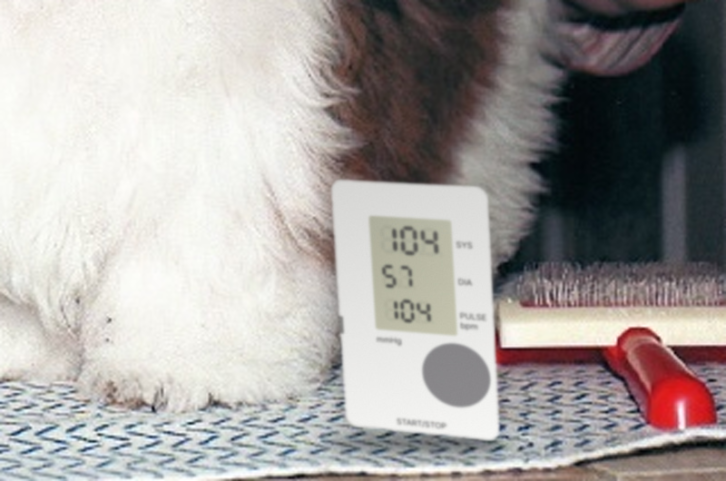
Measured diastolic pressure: 57 mmHg
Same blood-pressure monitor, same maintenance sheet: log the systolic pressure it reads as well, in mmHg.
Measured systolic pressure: 104 mmHg
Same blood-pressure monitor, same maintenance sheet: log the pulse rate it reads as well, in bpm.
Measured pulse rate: 104 bpm
